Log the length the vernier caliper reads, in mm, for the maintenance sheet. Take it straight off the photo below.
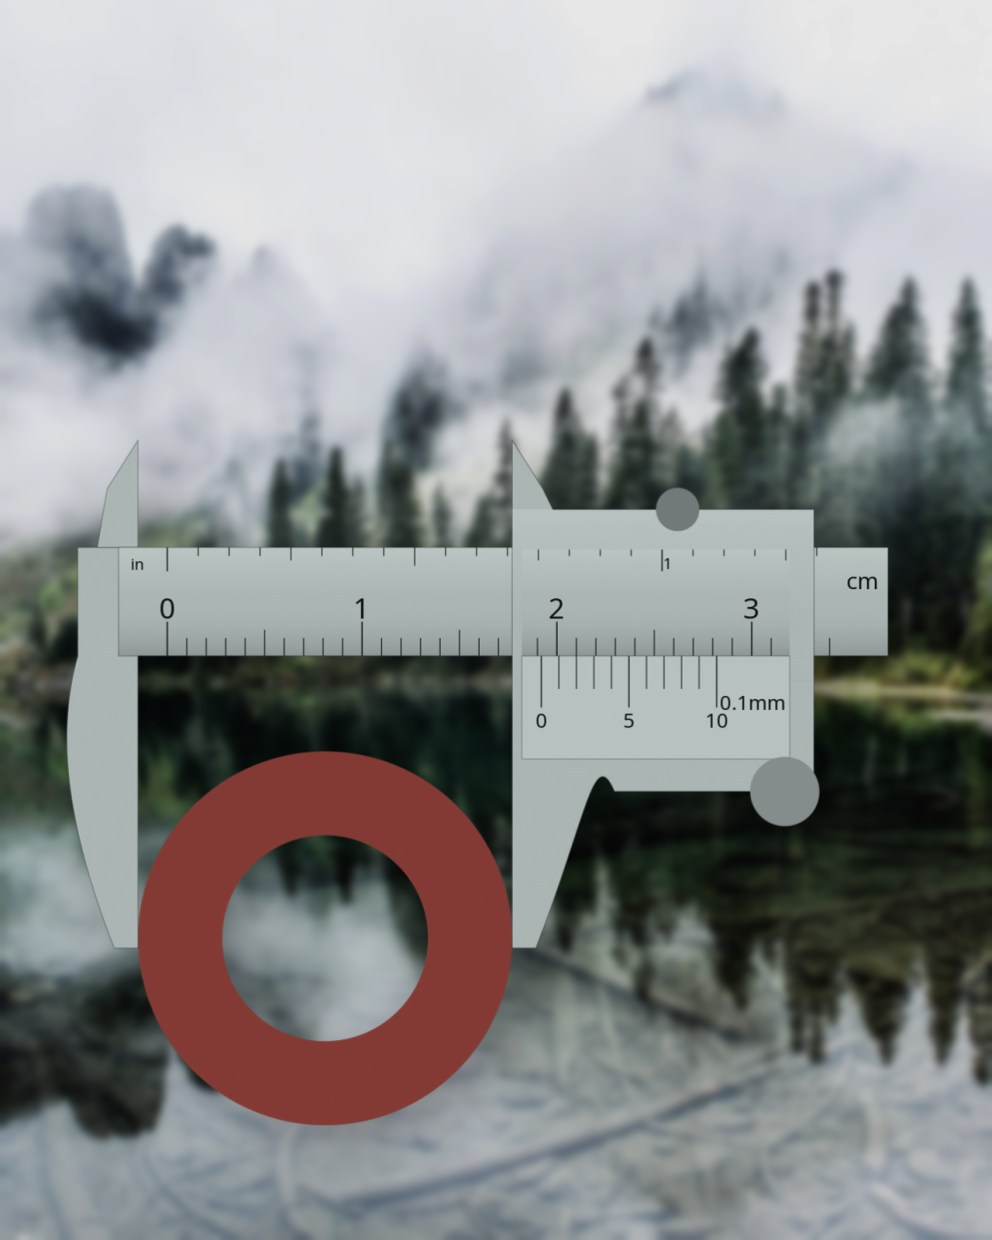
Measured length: 19.2 mm
